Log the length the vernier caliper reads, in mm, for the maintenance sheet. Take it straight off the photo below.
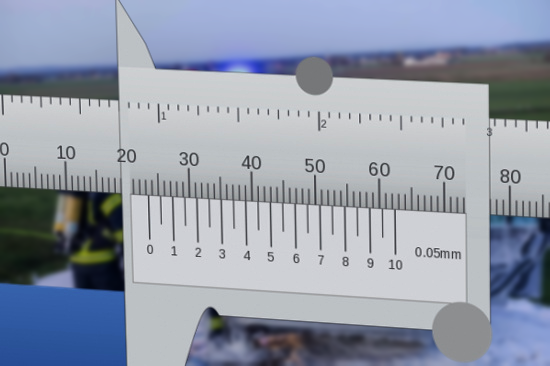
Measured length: 23.4 mm
